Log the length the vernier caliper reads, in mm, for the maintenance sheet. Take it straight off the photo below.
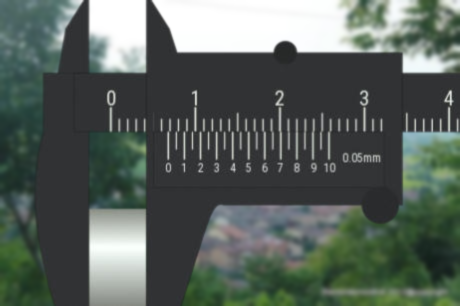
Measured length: 6.8 mm
